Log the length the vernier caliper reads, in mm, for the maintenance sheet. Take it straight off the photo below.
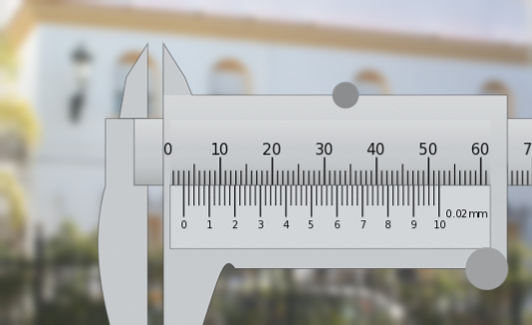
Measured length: 3.0 mm
